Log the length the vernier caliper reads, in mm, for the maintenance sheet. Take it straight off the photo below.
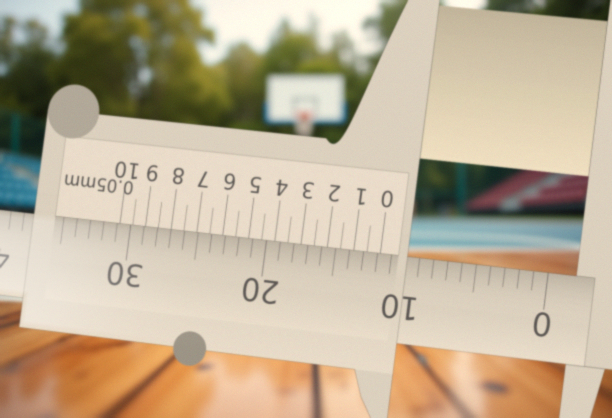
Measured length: 11.8 mm
